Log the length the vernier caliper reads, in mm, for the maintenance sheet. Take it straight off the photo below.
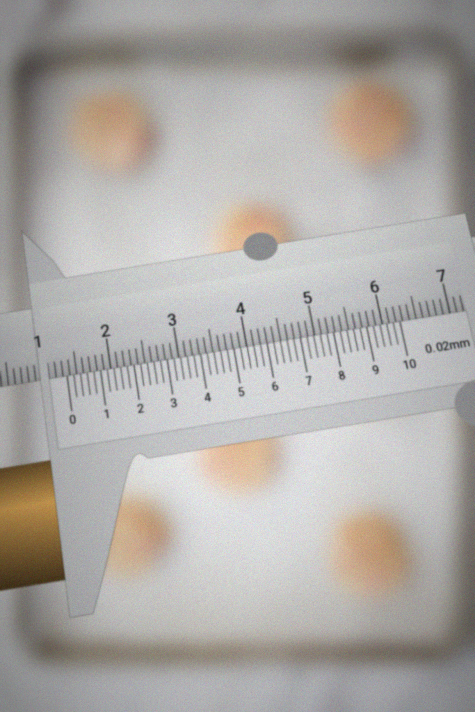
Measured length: 13.6 mm
